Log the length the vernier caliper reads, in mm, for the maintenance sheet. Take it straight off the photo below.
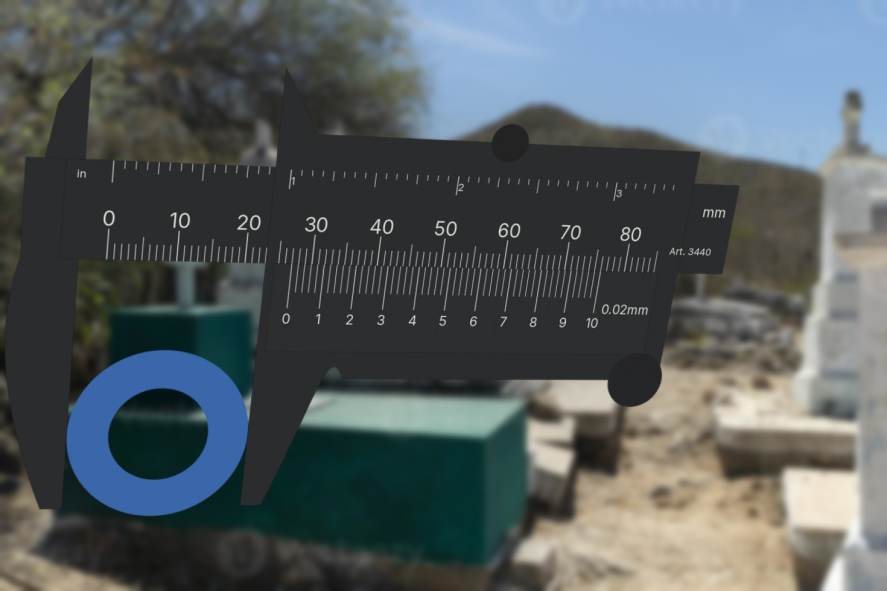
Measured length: 27.0 mm
